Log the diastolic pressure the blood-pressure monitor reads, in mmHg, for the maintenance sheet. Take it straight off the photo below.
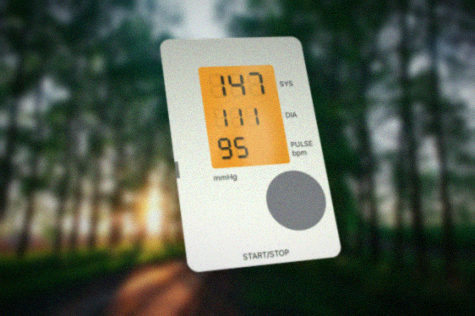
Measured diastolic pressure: 111 mmHg
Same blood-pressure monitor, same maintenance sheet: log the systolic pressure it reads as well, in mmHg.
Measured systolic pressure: 147 mmHg
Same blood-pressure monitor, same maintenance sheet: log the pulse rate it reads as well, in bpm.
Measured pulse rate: 95 bpm
